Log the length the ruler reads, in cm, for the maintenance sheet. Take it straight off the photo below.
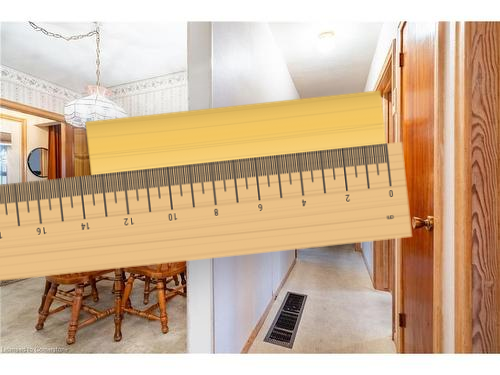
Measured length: 13.5 cm
